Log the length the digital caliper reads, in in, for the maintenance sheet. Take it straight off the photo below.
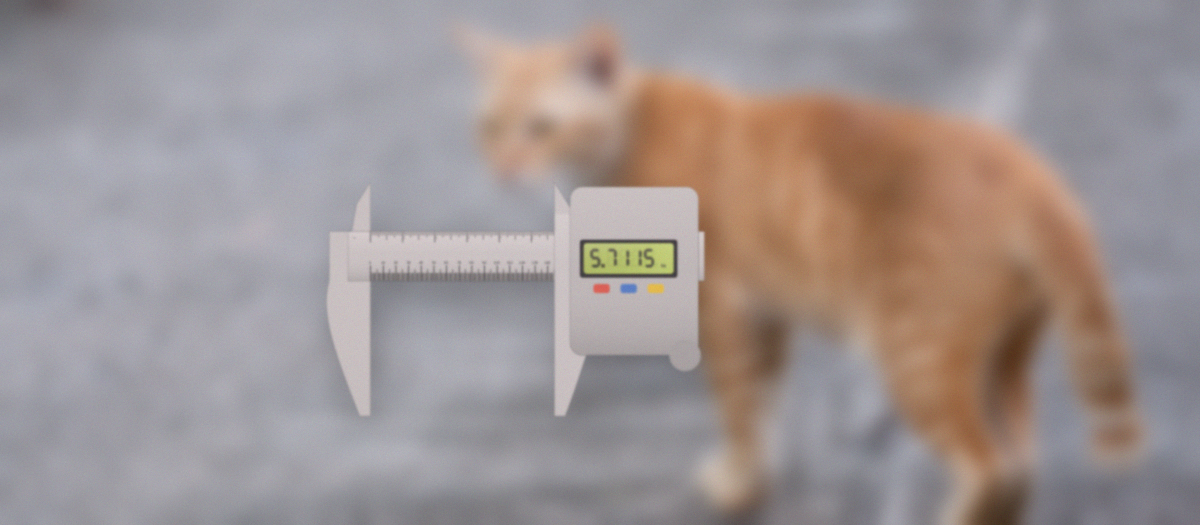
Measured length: 5.7115 in
